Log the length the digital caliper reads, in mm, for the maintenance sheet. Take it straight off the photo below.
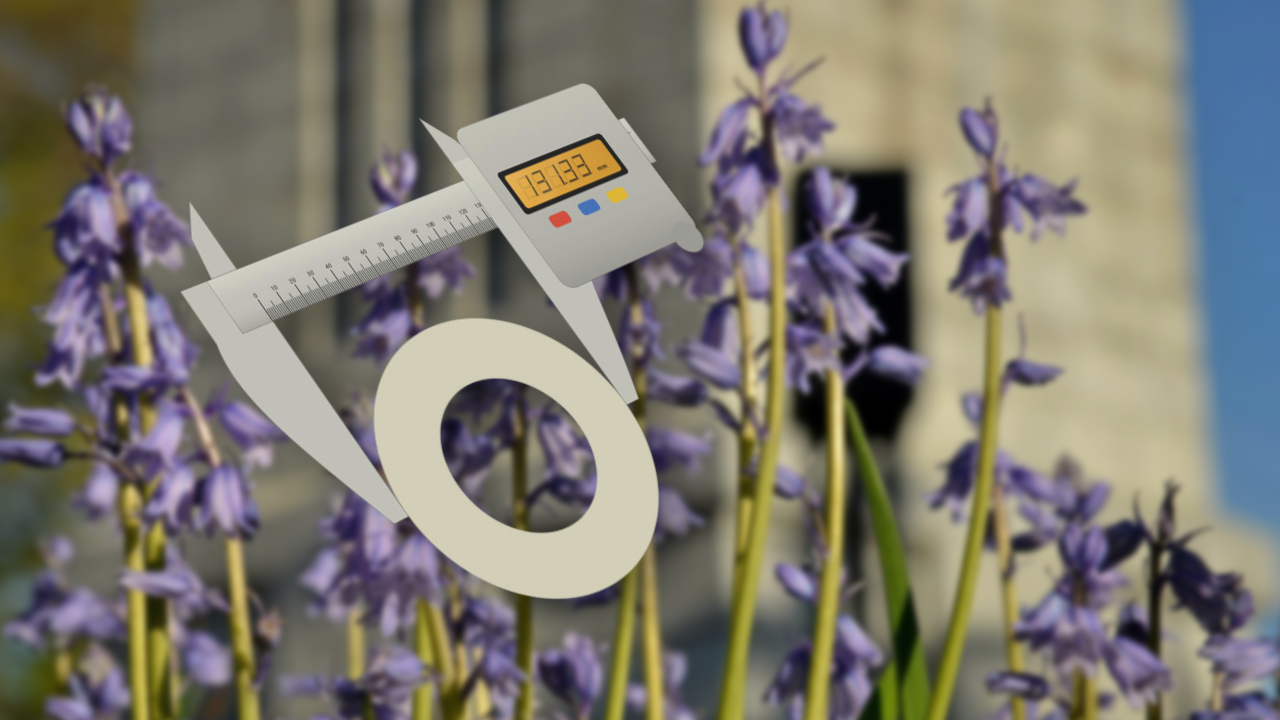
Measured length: 131.33 mm
